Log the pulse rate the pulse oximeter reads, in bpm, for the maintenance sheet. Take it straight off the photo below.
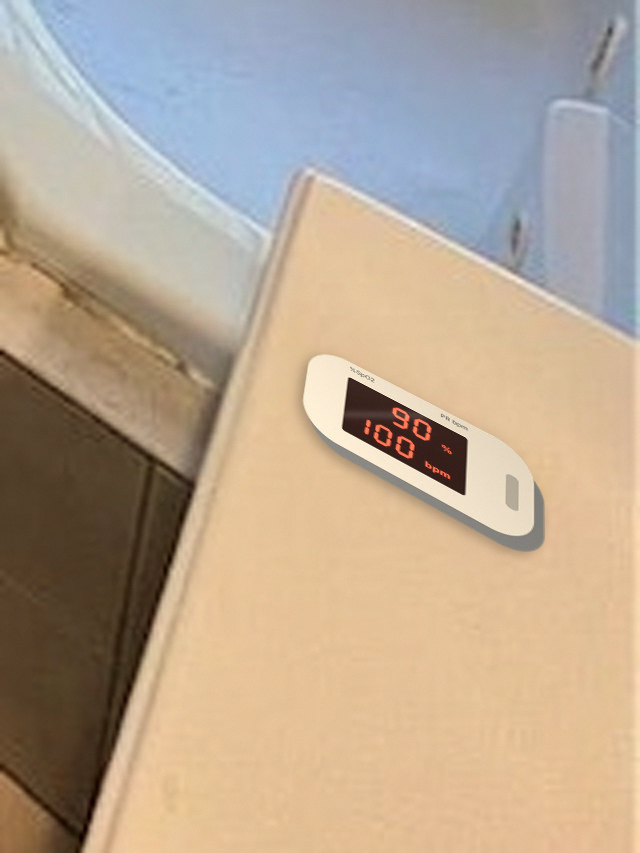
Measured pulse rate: 100 bpm
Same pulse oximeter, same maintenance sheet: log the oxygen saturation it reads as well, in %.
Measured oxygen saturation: 90 %
